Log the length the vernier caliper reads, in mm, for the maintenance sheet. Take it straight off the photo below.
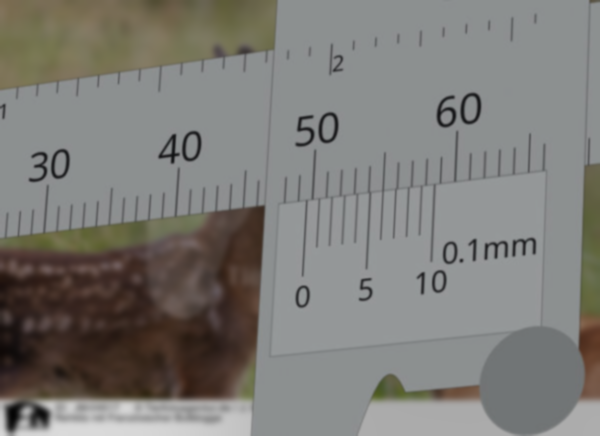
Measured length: 49.6 mm
